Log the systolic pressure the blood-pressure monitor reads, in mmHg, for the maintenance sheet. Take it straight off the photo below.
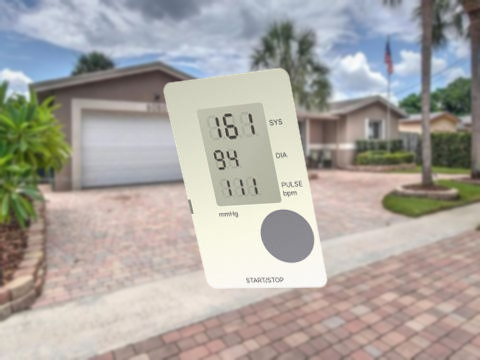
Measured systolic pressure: 161 mmHg
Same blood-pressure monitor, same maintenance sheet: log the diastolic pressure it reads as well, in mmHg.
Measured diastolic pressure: 94 mmHg
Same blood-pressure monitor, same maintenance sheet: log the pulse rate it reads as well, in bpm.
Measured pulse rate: 111 bpm
